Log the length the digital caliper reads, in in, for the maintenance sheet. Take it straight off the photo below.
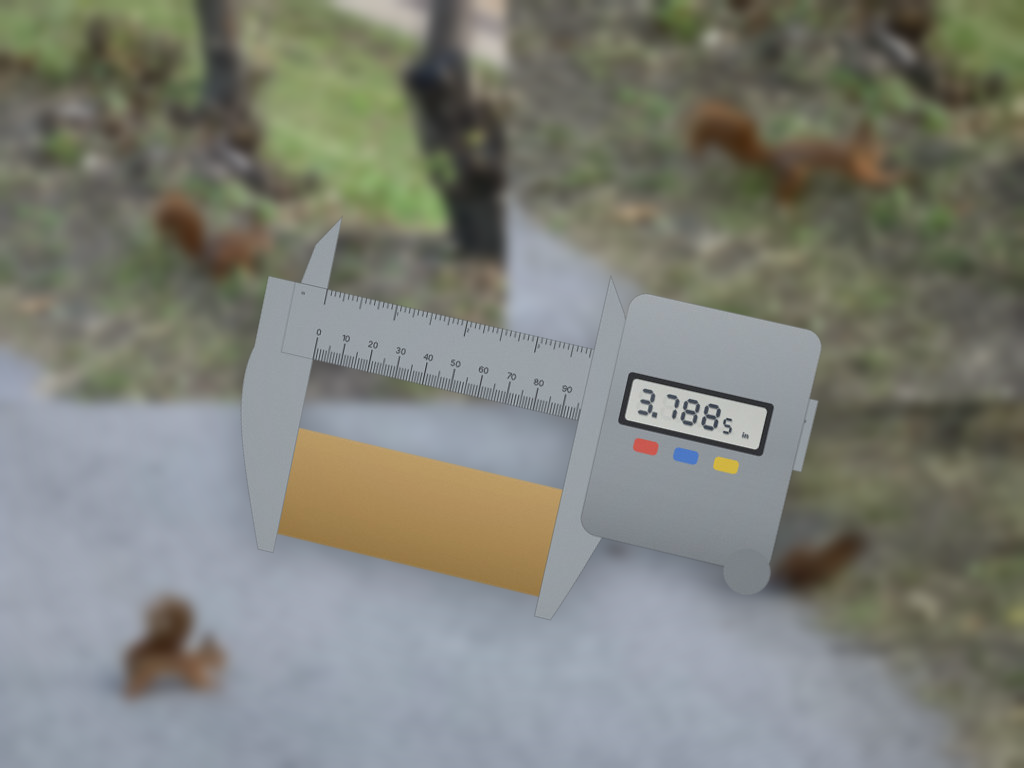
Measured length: 3.7885 in
